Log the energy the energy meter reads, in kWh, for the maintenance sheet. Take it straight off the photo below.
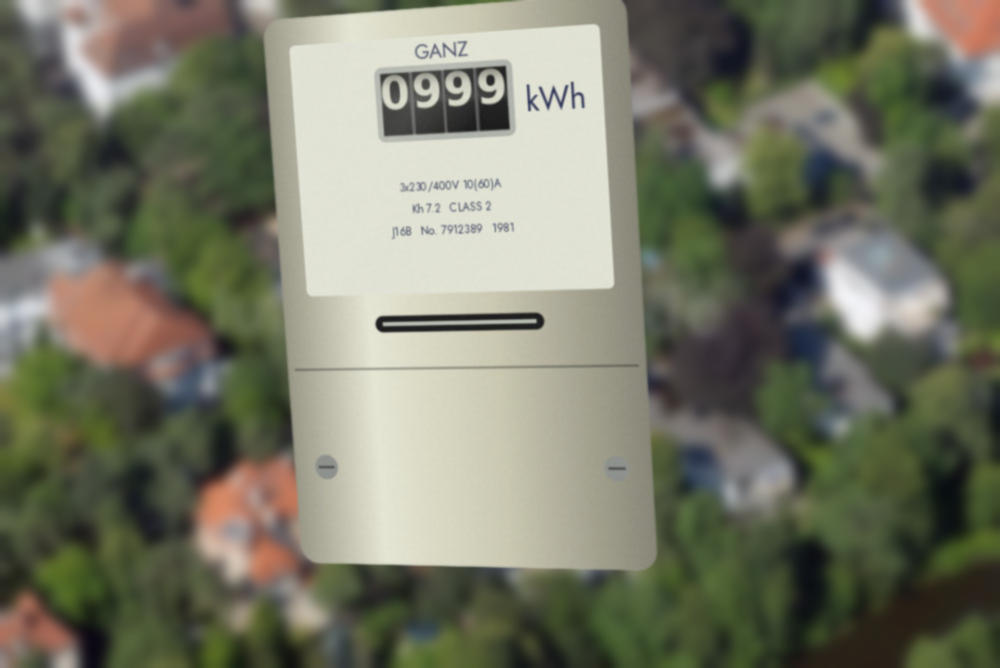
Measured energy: 999 kWh
